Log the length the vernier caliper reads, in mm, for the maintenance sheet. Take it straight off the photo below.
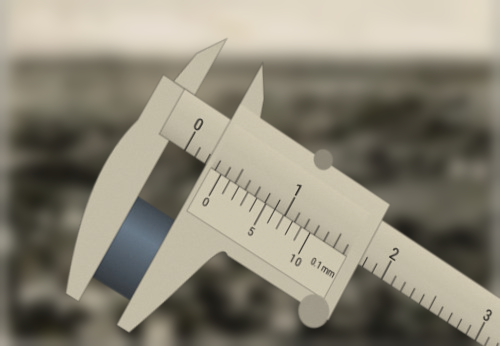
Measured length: 3.6 mm
